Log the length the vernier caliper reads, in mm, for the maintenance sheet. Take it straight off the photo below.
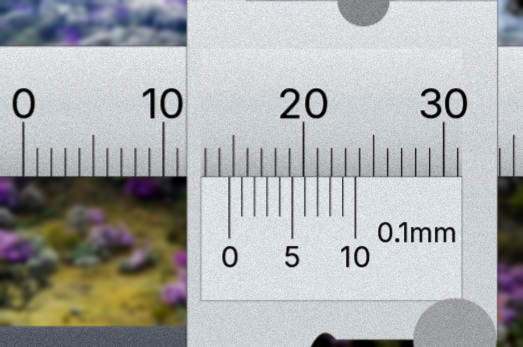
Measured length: 14.7 mm
